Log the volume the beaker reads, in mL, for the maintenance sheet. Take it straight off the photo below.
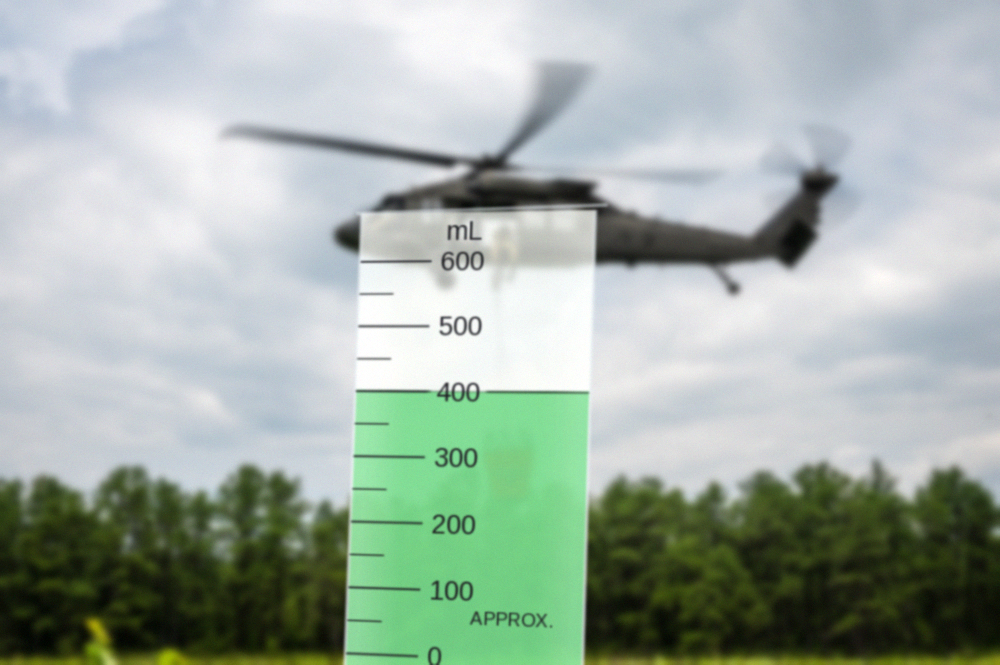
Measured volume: 400 mL
